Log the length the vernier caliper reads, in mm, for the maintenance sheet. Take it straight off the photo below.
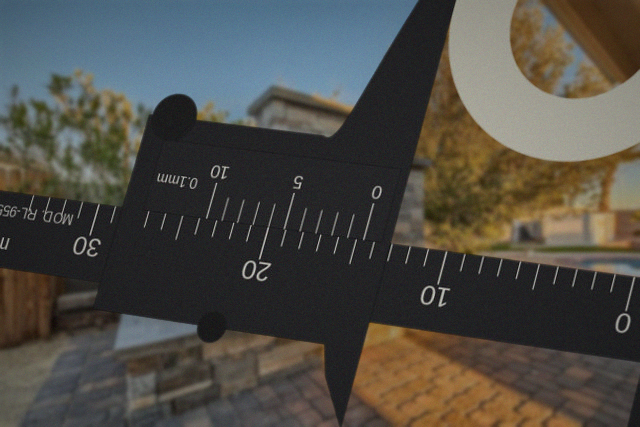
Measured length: 14.6 mm
